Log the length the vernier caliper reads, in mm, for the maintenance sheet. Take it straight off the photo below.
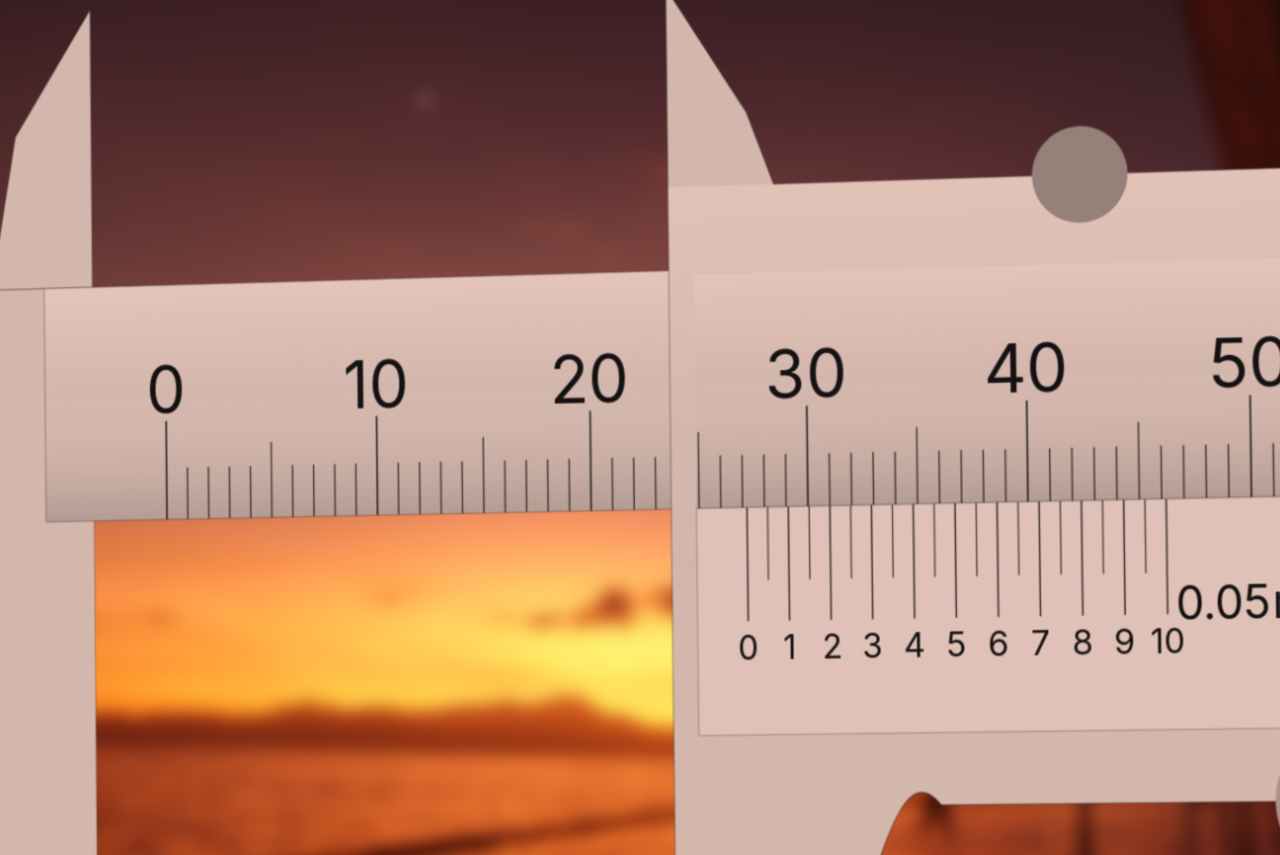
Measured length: 27.2 mm
